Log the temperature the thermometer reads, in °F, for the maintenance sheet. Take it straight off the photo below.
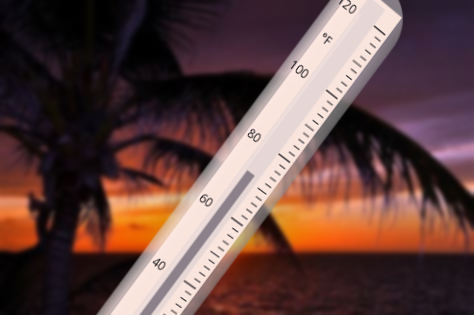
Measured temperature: 72 °F
